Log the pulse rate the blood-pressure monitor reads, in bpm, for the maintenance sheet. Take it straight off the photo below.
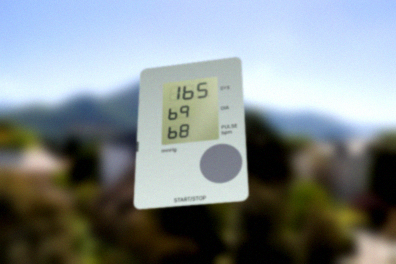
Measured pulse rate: 68 bpm
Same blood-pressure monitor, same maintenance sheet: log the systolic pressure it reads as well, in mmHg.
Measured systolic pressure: 165 mmHg
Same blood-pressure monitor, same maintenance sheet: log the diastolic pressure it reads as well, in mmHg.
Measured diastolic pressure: 69 mmHg
